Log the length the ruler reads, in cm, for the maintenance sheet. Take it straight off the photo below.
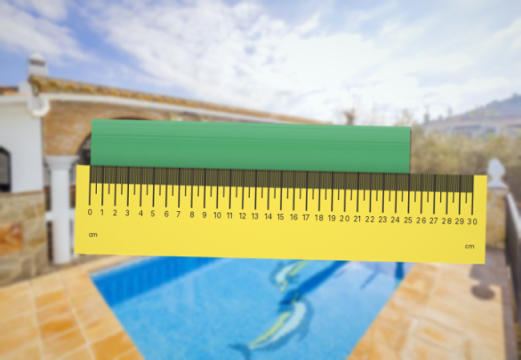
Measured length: 25 cm
